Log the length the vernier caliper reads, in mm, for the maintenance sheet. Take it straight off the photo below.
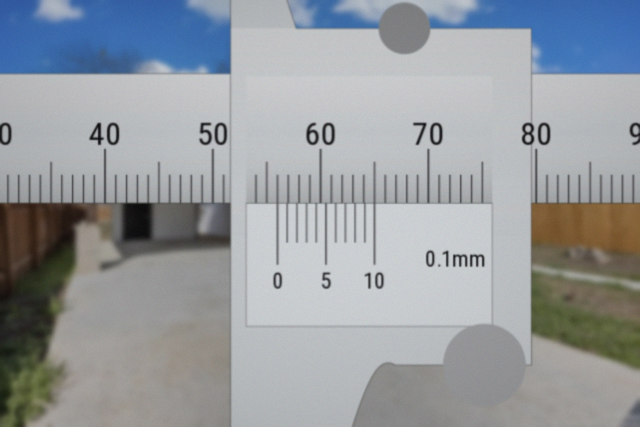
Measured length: 56.0 mm
